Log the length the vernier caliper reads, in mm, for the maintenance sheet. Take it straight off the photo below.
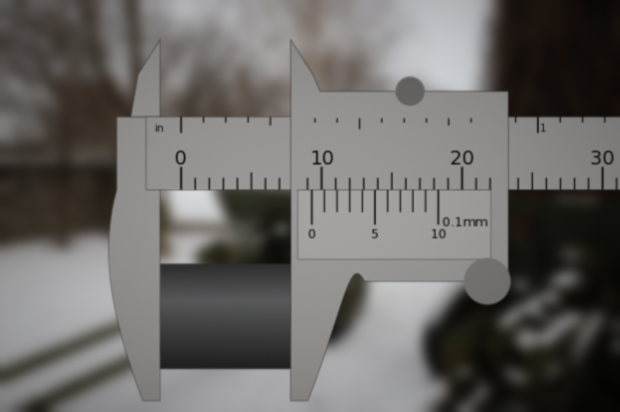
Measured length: 9.3 mm
